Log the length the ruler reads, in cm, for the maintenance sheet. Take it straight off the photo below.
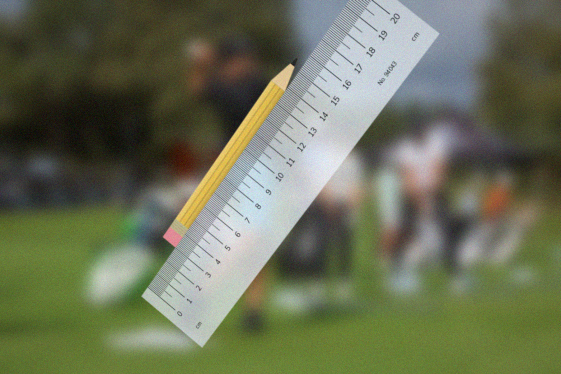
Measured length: 12.5 cm
